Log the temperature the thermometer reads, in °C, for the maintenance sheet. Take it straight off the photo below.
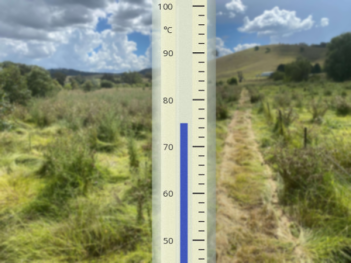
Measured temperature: 75 °C
